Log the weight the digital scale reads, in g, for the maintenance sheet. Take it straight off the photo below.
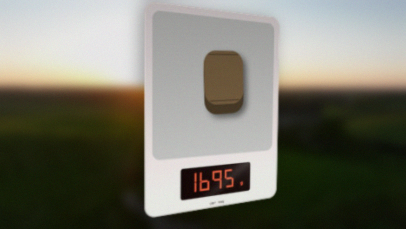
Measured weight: 1695 g
